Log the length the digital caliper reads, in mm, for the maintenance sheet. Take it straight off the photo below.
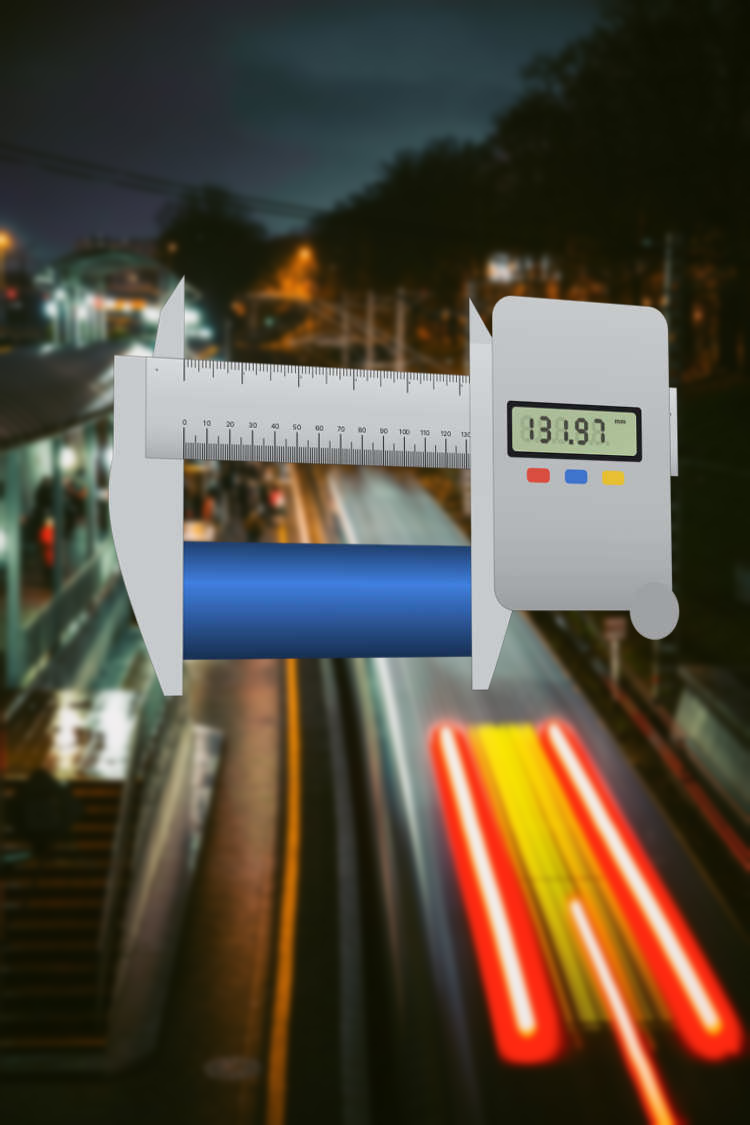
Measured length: 131.97 mm
